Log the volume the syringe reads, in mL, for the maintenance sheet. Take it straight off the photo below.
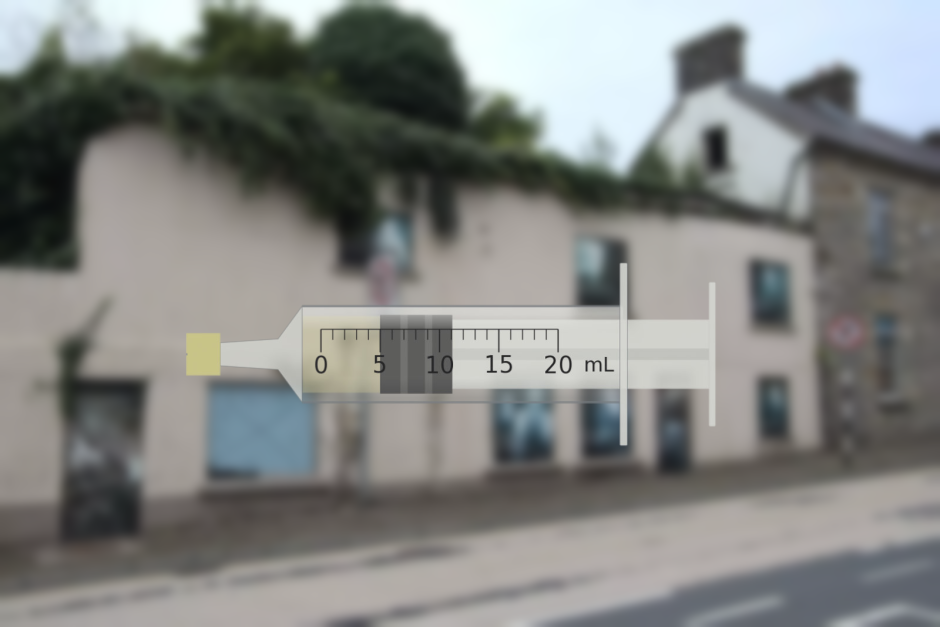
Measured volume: 5 mL
